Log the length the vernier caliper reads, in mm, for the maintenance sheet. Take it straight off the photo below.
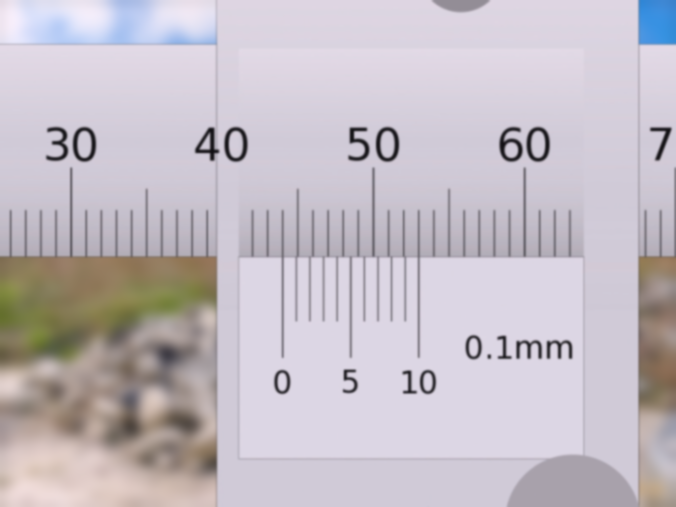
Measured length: 44.0 mm
